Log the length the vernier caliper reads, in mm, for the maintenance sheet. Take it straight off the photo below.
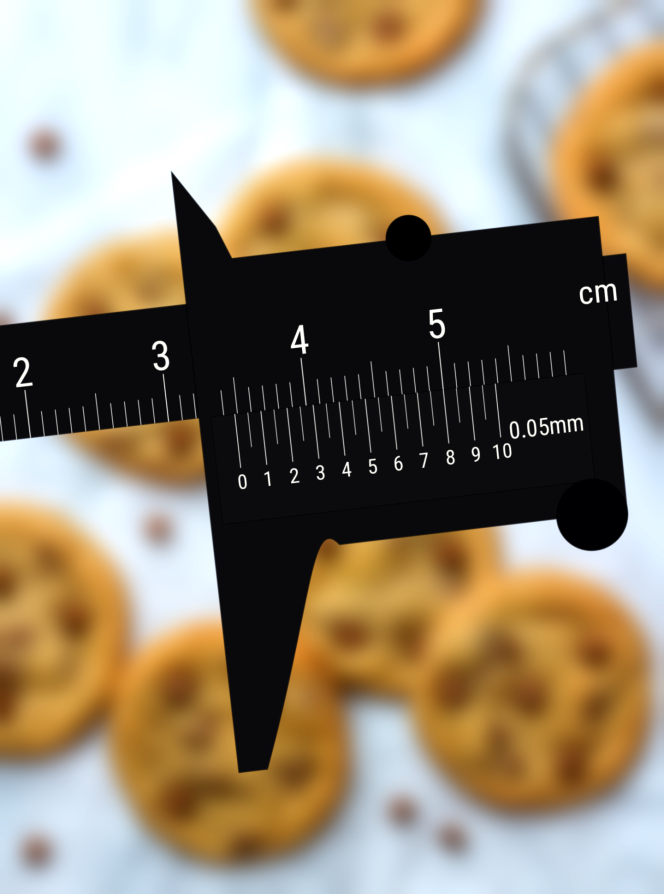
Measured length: 34.8 mm
